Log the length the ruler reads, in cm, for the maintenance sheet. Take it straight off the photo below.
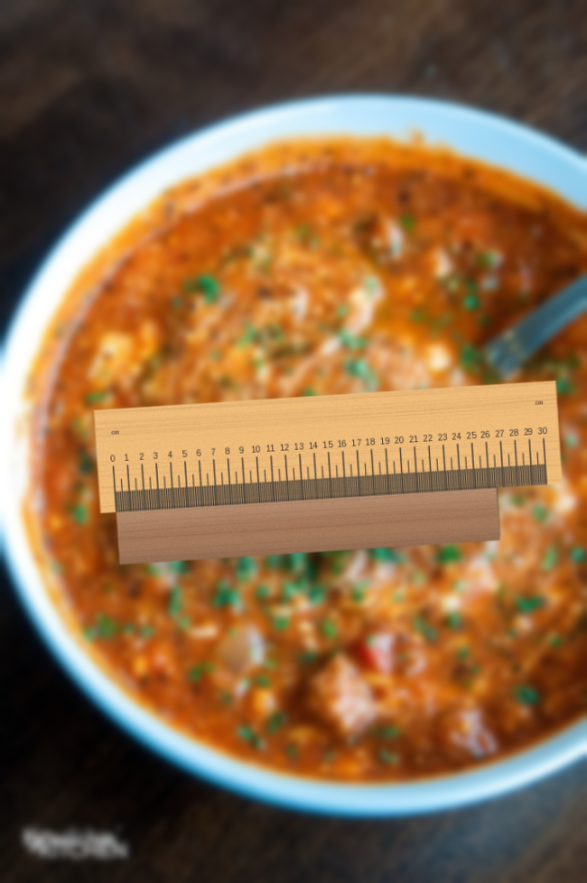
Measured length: 26.5 cm
